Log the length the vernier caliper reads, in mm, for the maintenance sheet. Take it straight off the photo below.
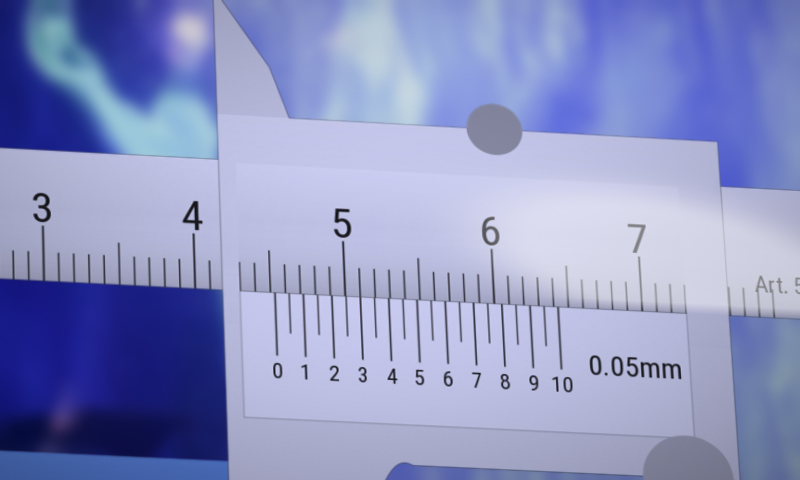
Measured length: 45.3 mm
